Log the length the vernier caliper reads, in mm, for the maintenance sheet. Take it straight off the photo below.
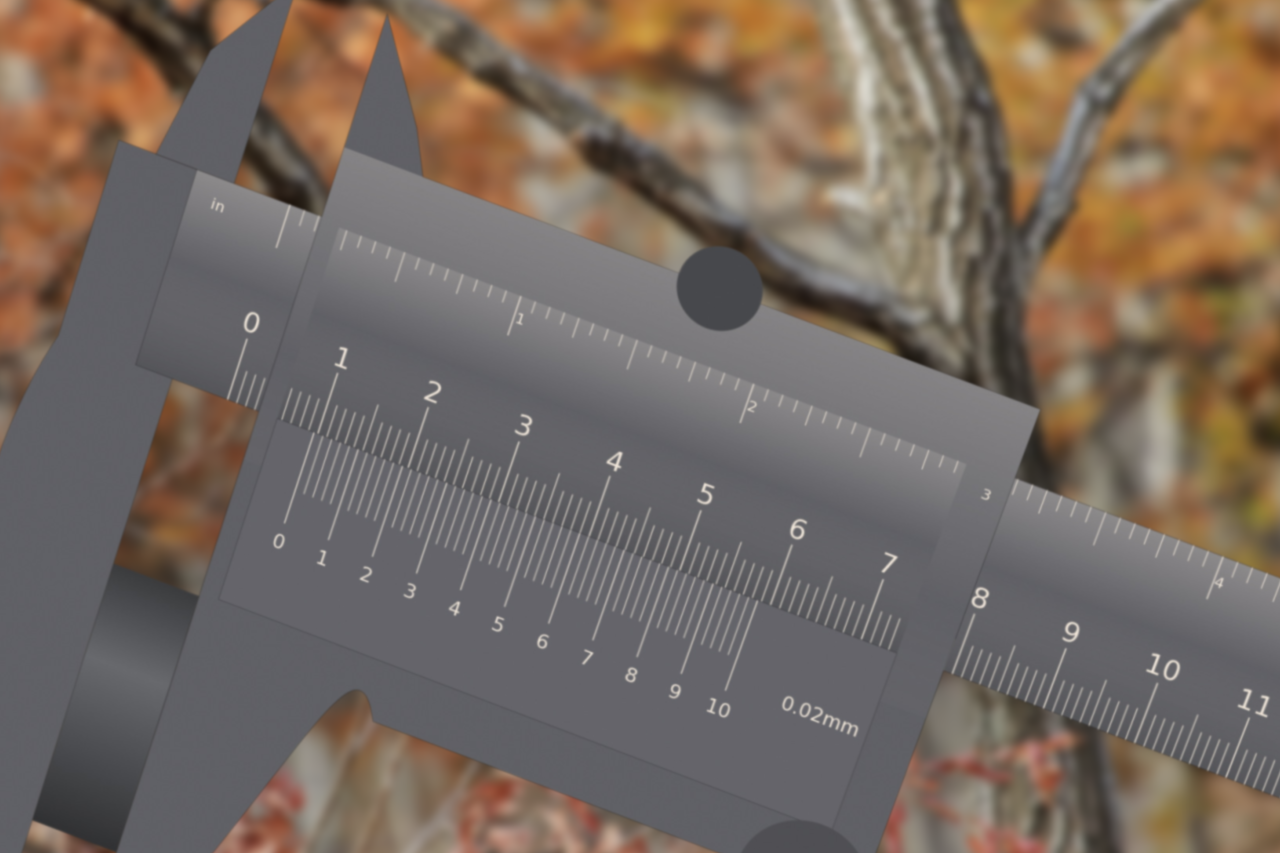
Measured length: 9.6 mm
